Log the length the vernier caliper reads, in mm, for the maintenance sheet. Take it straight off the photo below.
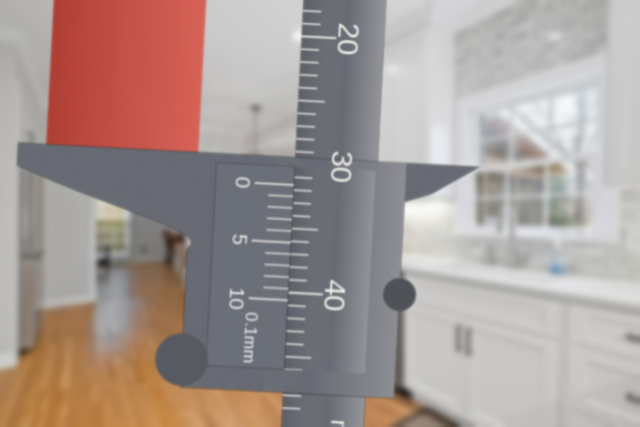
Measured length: 31.6 mm
